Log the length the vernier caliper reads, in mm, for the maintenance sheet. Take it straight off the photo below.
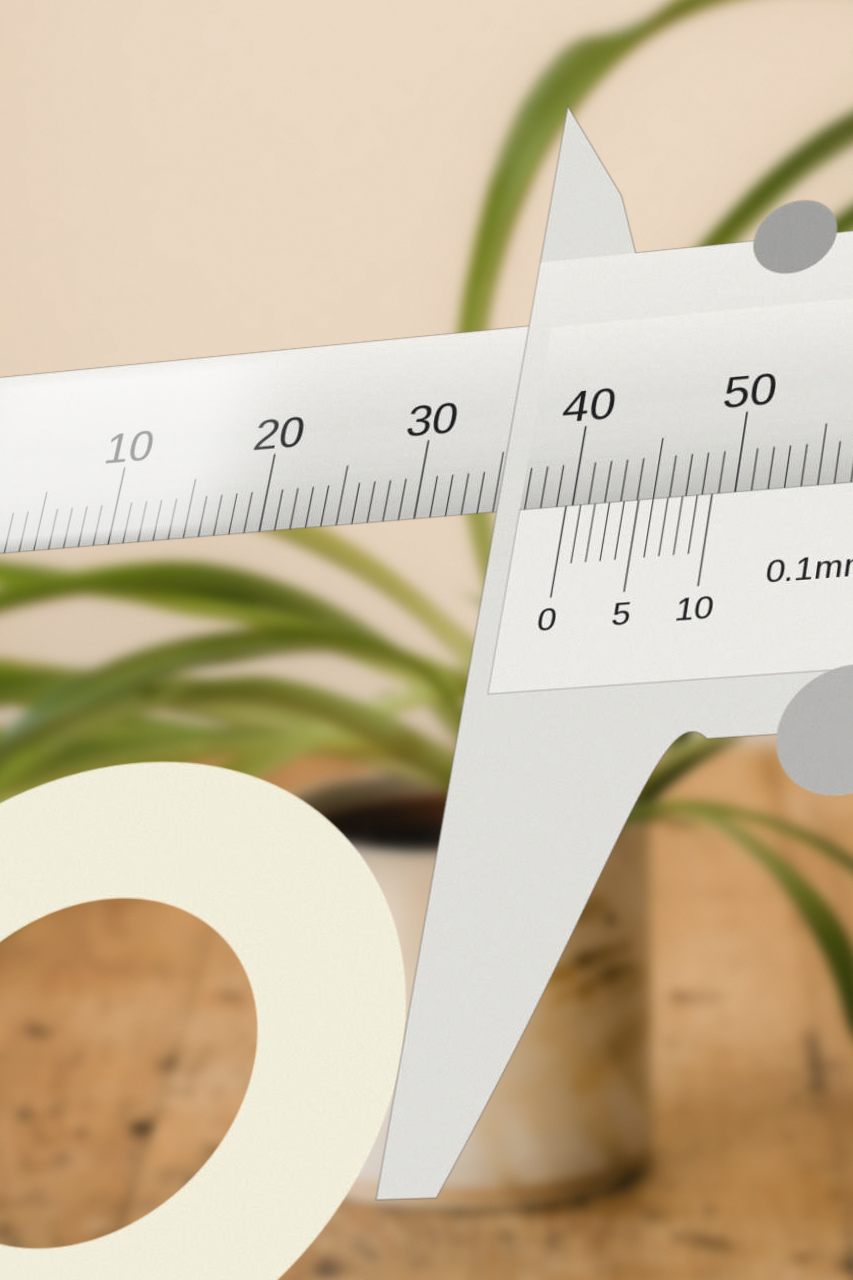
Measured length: 39.6 mm
